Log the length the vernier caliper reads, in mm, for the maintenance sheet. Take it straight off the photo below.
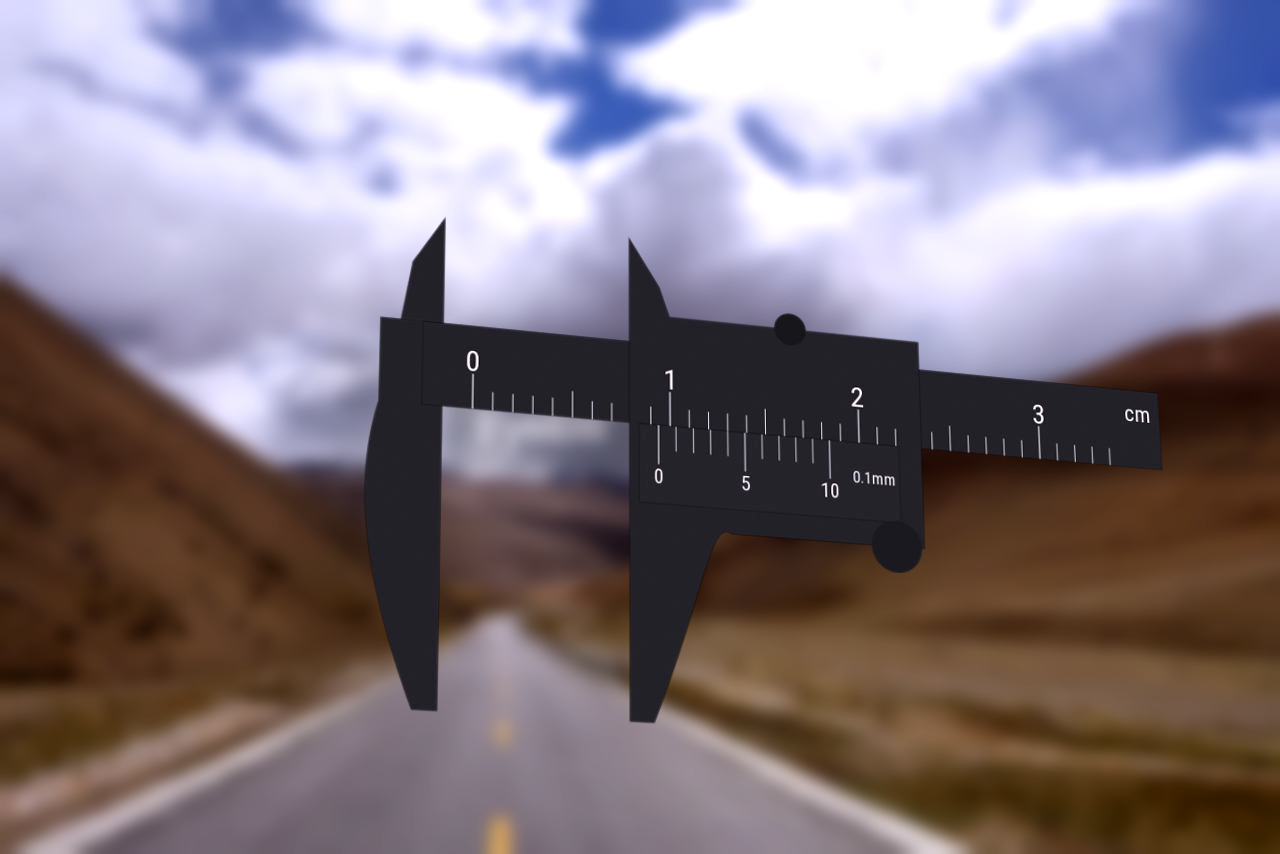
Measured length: 9.4 mm
